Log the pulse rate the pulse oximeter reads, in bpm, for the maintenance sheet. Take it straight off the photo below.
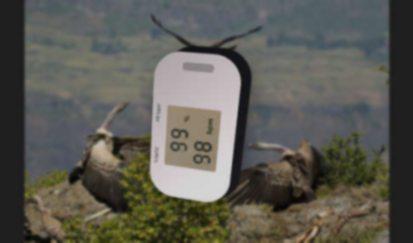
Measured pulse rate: 98 bpm
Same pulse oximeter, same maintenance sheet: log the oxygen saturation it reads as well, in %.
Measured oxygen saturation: 99 %
